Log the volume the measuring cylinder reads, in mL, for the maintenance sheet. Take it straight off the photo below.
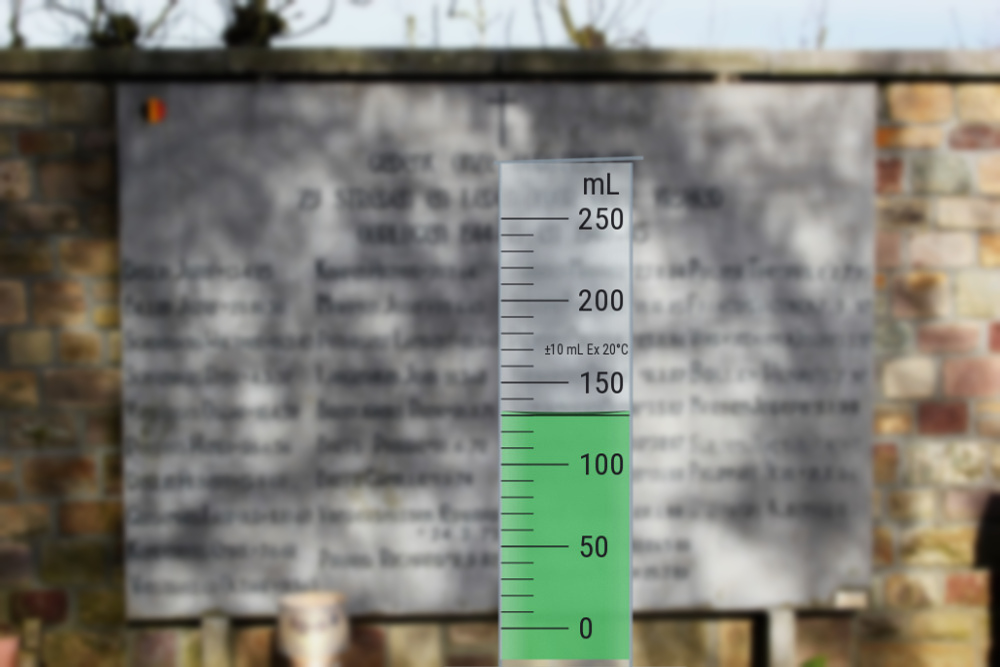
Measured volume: 130 mL
